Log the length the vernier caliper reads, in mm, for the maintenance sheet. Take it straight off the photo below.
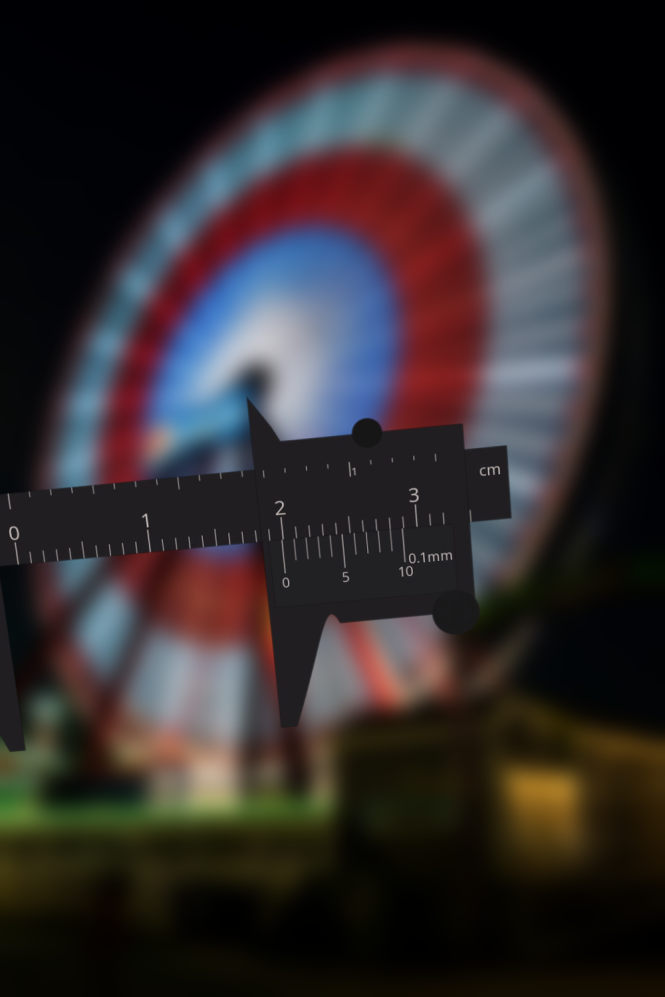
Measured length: 19.9 mm
